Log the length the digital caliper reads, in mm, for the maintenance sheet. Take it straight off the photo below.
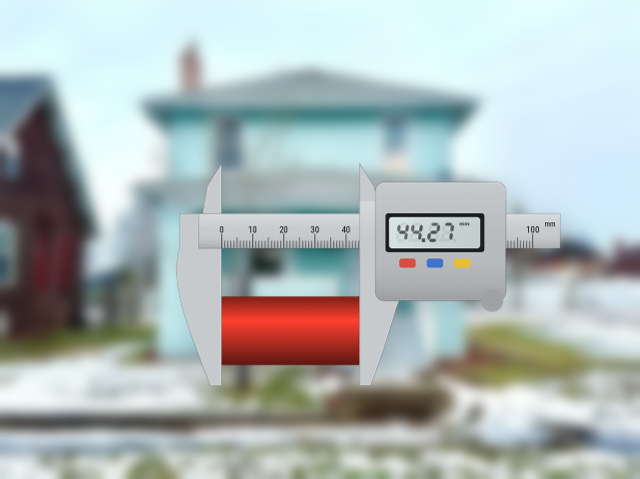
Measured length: 44.27 mm
